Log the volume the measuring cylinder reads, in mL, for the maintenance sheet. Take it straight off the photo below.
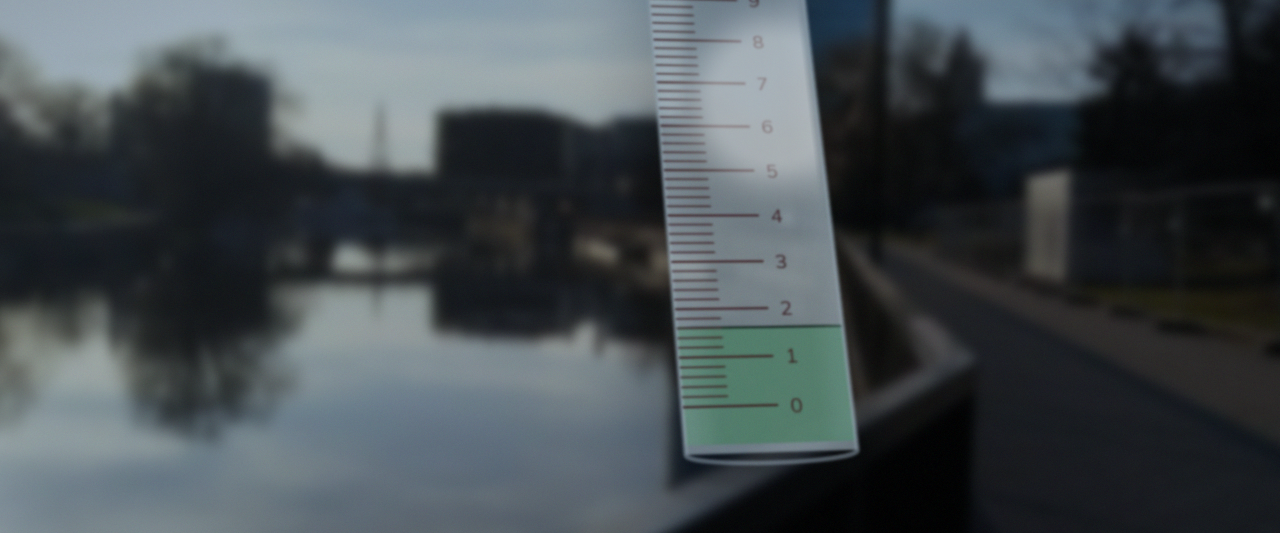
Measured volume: 1.6 mL
